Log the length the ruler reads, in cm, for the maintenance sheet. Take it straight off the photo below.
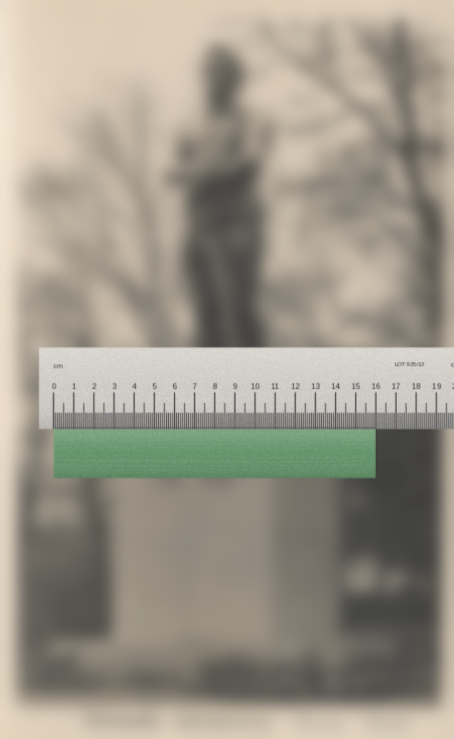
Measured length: 16 cm
